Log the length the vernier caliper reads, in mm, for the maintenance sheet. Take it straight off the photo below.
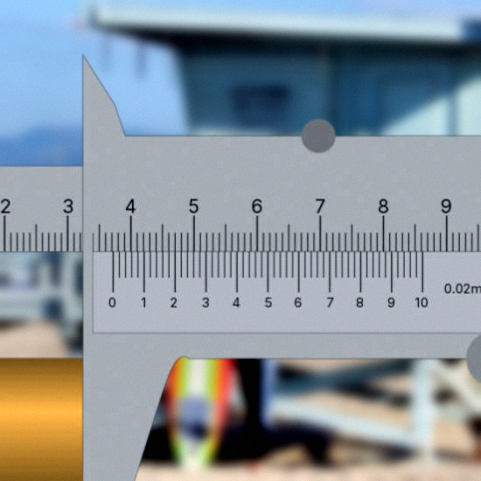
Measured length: 37.2 mm
